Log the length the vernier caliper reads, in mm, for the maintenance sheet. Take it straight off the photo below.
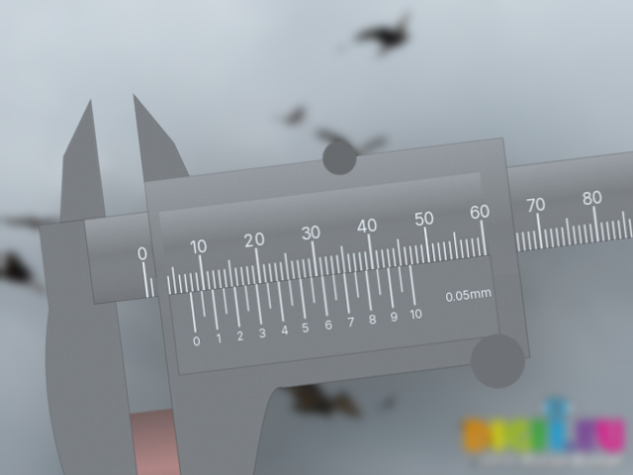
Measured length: 7.6 mm
